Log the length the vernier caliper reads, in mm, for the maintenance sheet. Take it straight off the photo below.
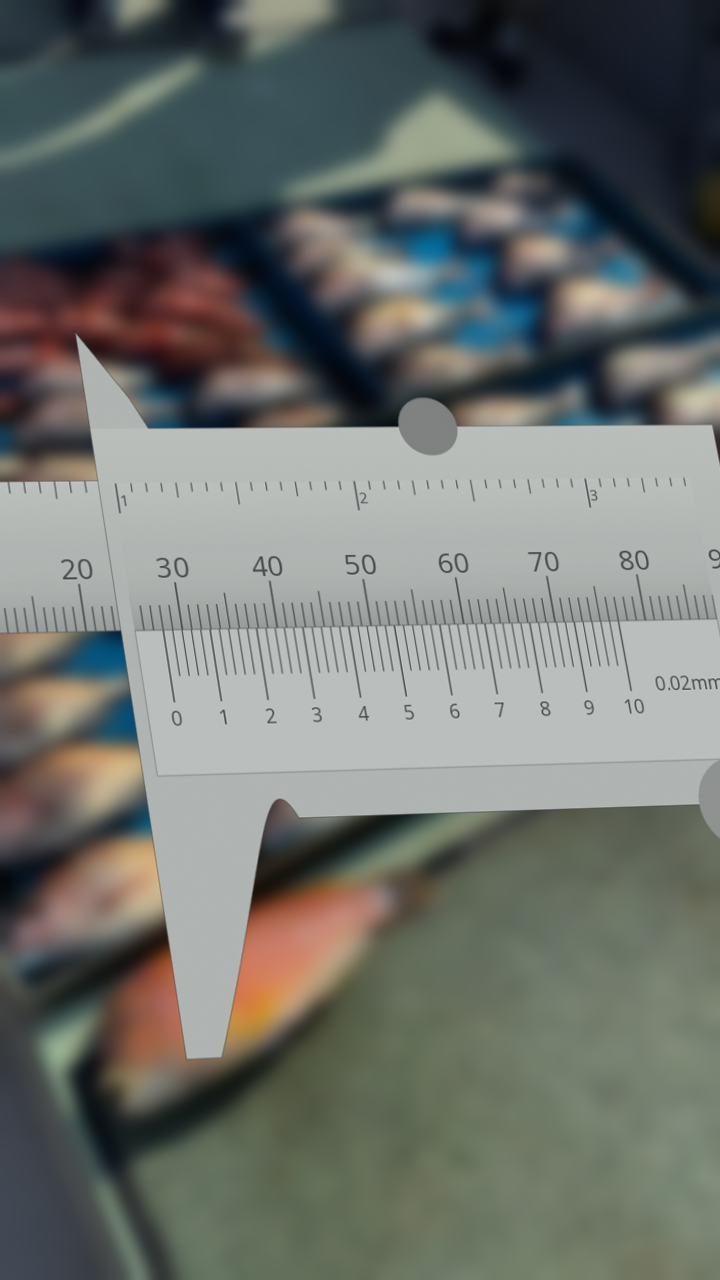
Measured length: 28.0 mm
